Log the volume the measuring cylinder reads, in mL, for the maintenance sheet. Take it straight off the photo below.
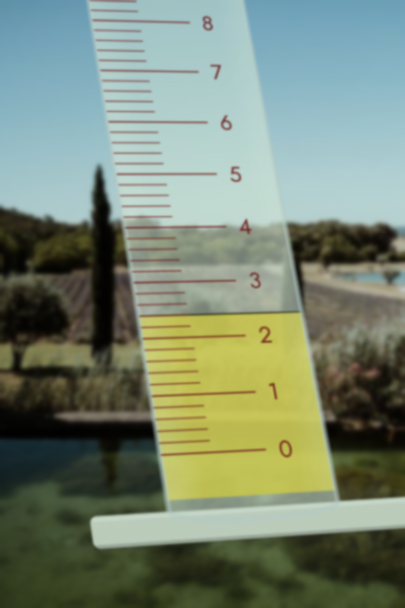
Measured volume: 2.4 mL
